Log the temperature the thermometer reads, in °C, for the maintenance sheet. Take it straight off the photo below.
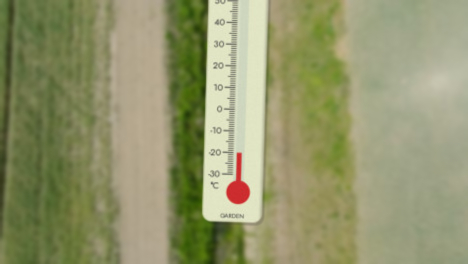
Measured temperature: -20 °C
